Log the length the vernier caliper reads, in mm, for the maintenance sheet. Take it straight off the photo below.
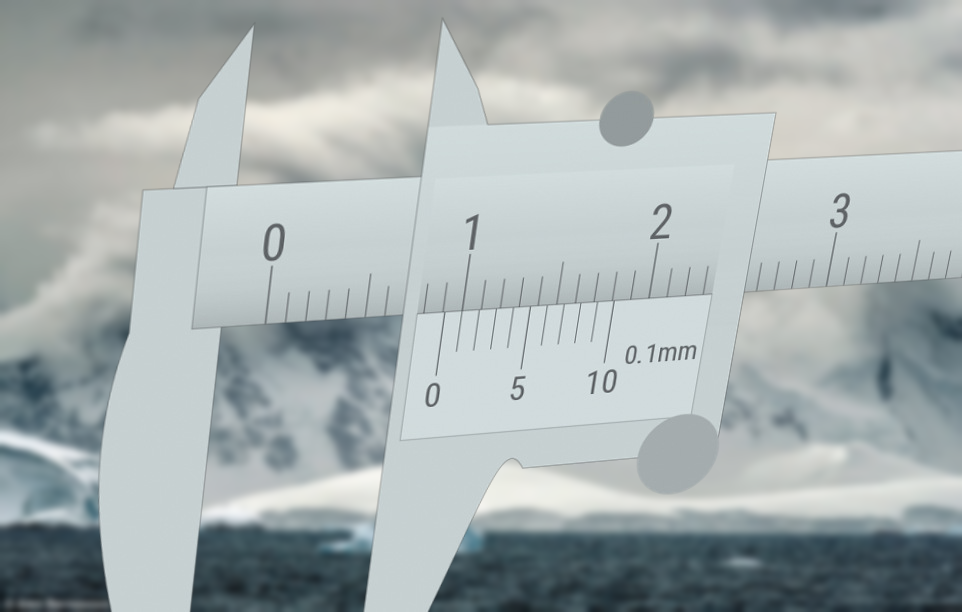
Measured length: 9.1 mm
